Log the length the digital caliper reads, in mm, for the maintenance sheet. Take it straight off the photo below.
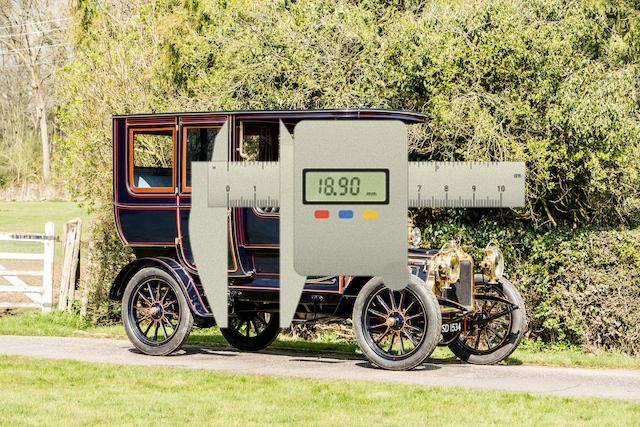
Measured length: 18.90 mm
